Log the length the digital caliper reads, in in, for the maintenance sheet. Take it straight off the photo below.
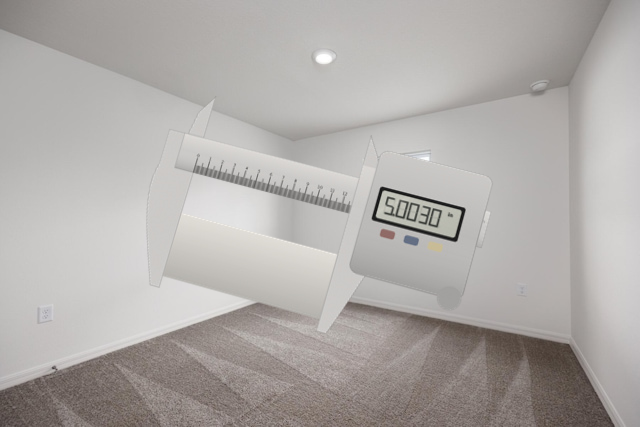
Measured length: 5.0030 in
